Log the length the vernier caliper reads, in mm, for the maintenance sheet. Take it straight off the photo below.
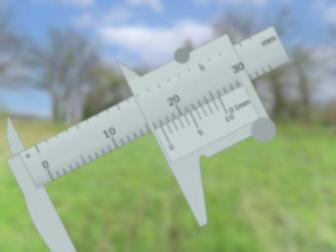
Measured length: 16.8 mm
